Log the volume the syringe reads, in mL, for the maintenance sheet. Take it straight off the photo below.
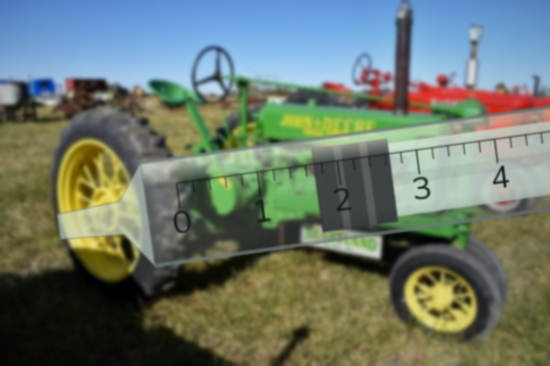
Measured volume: 1.7 mL
